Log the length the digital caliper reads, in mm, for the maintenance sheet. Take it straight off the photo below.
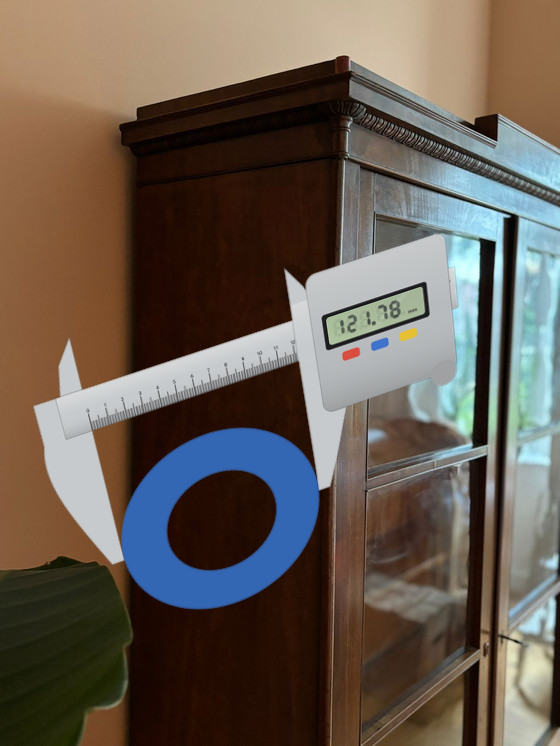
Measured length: 121.78 mm
